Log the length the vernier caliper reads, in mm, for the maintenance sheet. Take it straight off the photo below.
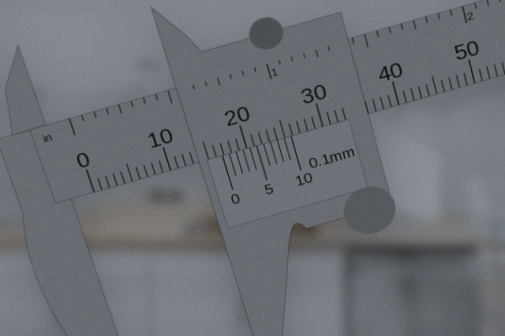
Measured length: 16.8 mm
